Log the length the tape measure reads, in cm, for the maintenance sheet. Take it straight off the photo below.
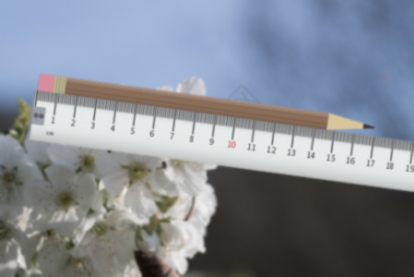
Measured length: 17 cm
